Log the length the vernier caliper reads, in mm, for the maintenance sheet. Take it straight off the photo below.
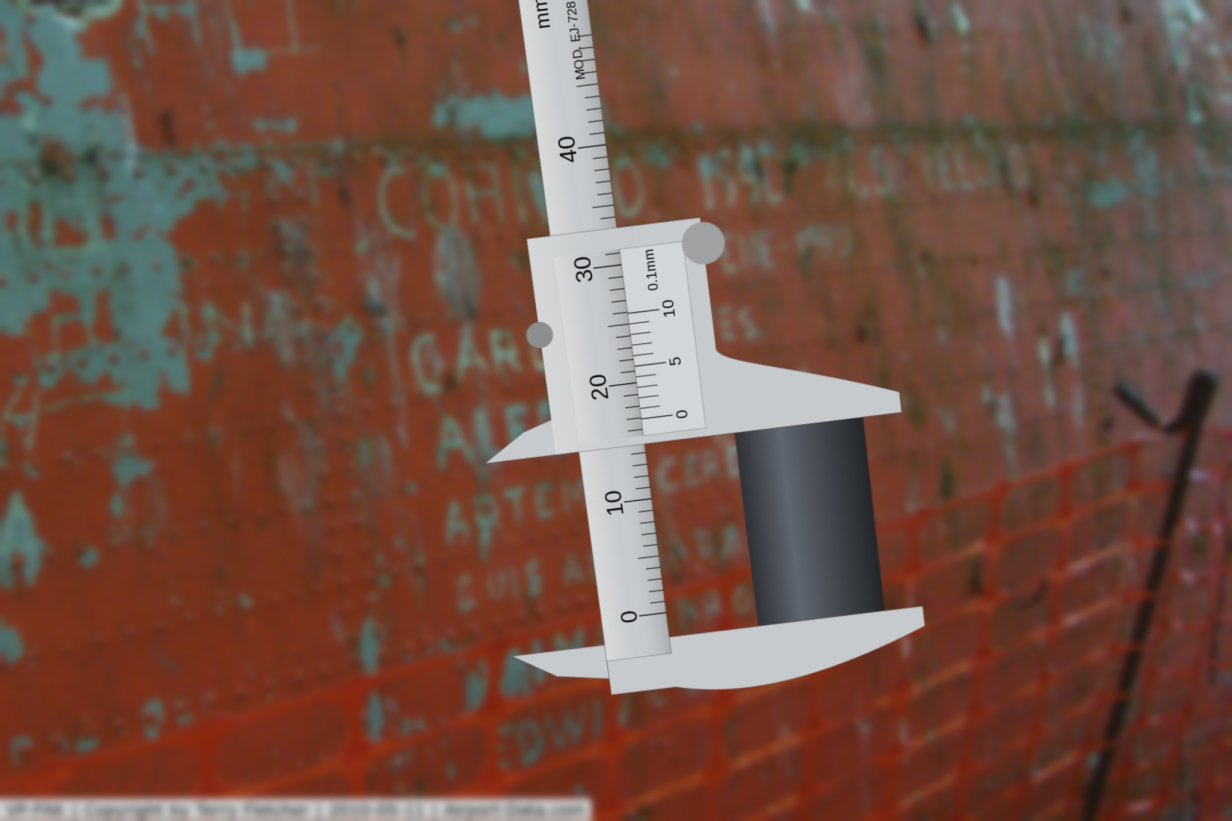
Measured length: 16.9 mm
